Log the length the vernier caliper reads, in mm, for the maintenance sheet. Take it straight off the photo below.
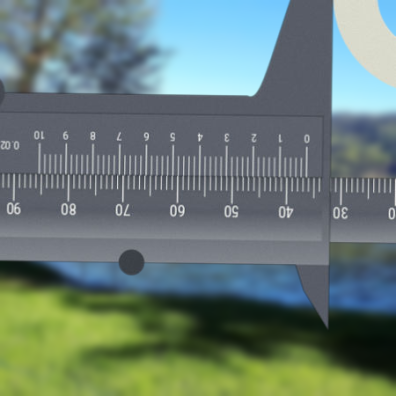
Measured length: 36.4 mm
